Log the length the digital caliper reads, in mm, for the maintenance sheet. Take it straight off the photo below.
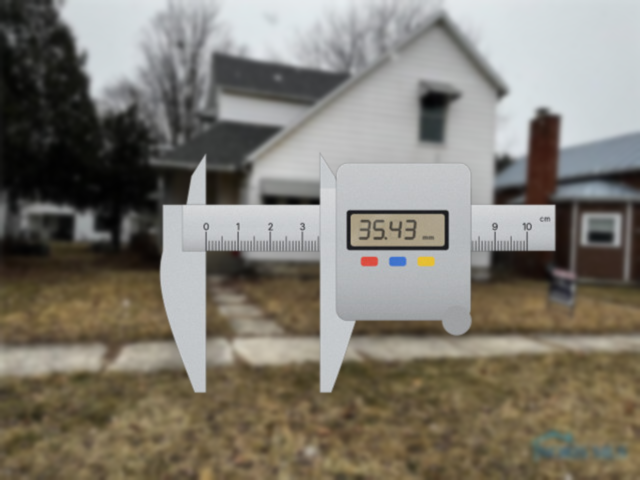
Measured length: 35.43 mm
